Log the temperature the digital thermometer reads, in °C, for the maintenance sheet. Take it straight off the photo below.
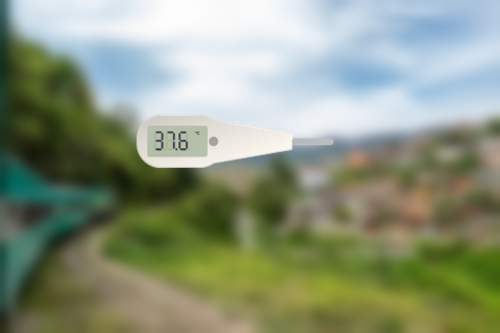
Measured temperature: 37.6 °C
